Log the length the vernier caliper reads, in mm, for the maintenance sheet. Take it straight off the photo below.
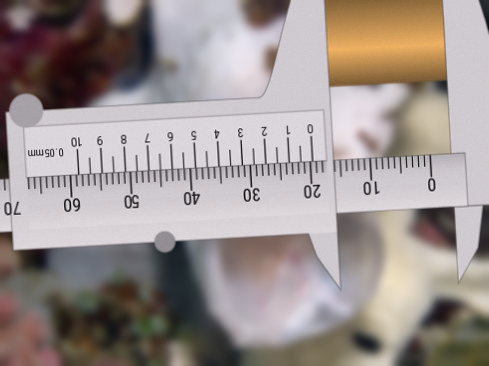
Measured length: 19.6 mm
